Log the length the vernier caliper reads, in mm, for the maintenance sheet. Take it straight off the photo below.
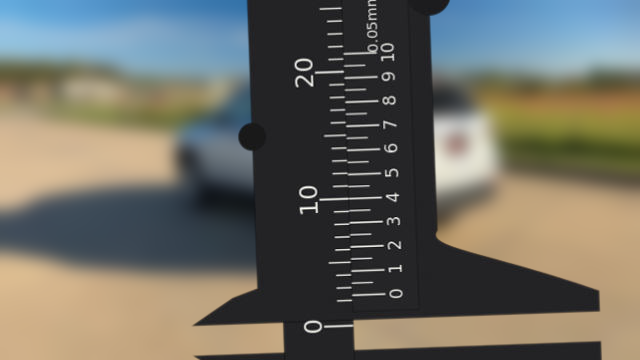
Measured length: 2.4 mm
